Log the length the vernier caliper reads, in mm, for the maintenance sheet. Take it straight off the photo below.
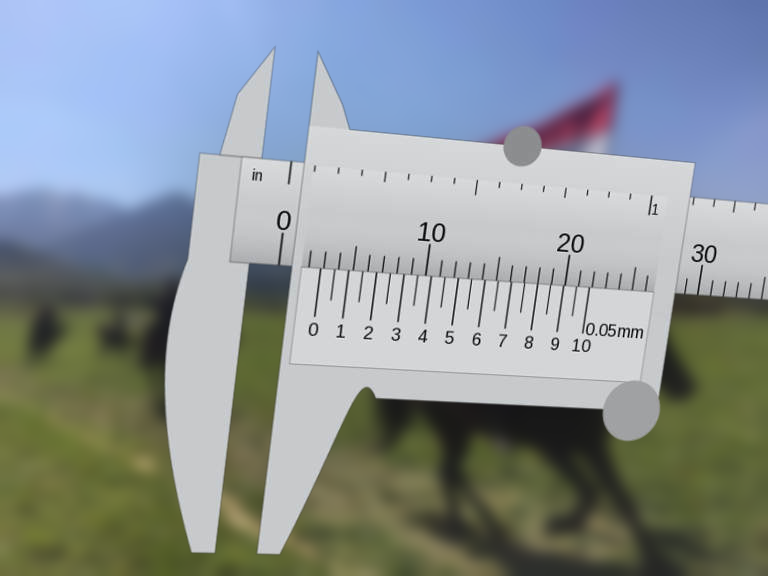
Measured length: 2.8 mm
